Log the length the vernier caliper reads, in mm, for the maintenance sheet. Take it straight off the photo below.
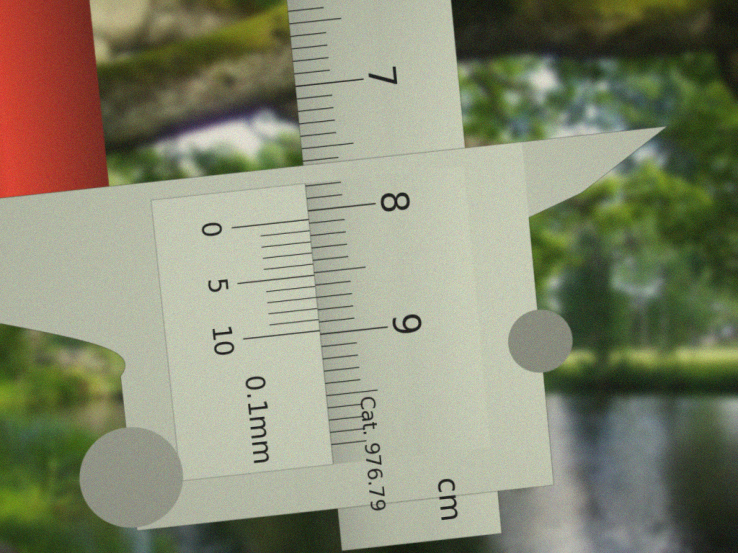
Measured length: 80.7 mm
